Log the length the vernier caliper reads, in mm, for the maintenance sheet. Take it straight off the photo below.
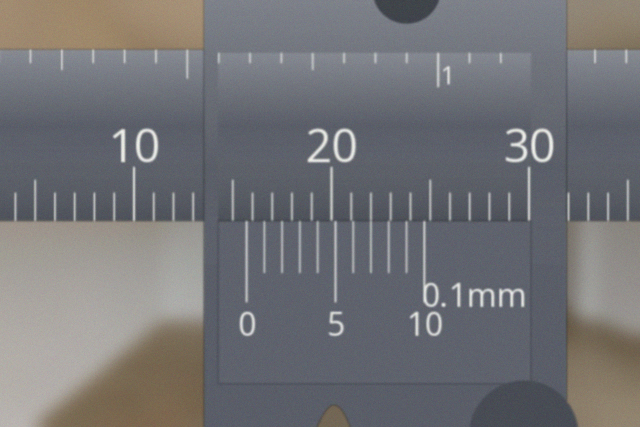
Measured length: 15.7 mm
